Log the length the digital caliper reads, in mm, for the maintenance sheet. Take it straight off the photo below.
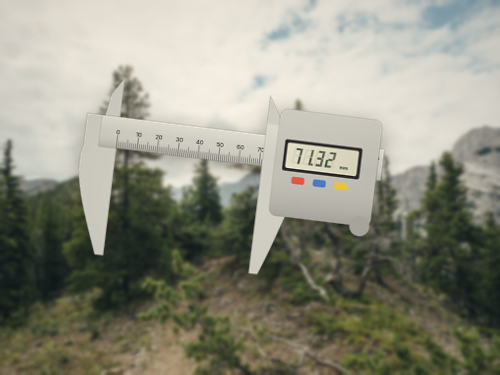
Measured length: 71.32 mm
